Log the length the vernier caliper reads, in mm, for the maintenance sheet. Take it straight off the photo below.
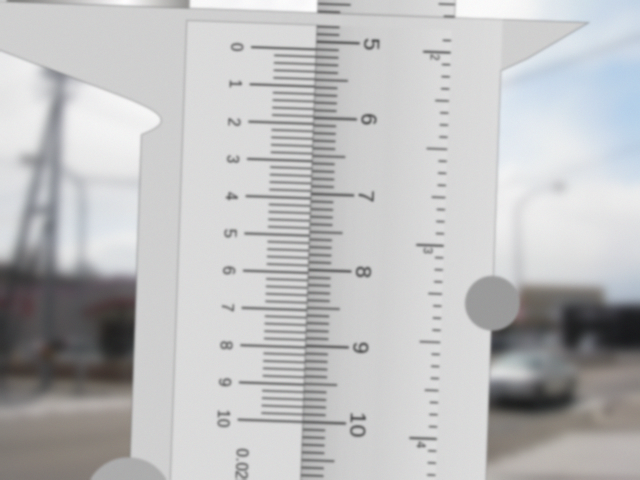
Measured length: 51.0 mm
